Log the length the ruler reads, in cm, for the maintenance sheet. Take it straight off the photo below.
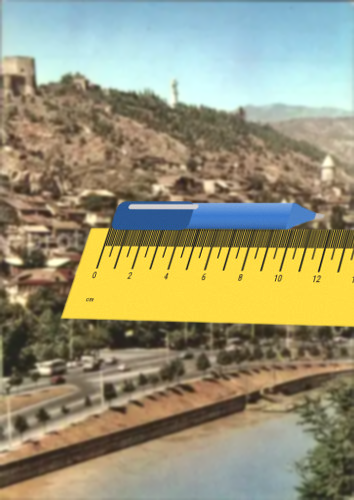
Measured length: 11.5 cm
